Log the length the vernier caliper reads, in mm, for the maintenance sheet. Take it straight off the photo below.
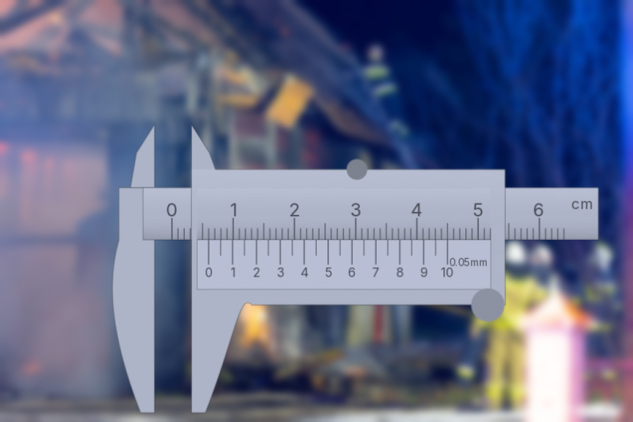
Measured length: 6.0 mm
